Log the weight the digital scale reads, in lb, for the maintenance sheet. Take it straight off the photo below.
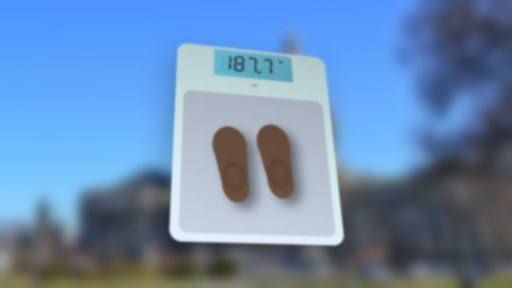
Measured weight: 187.7 lb
